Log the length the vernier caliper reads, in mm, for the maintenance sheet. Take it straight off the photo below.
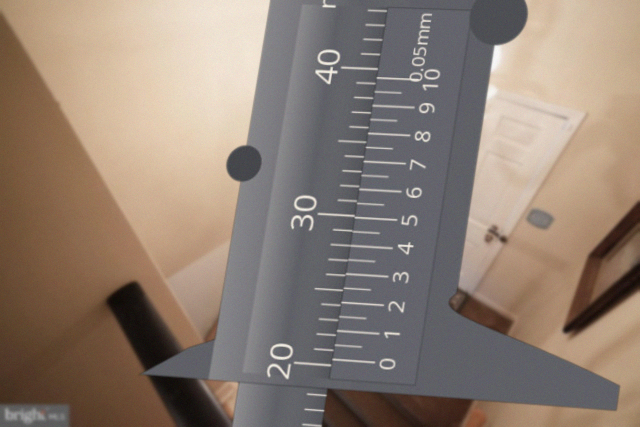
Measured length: 20.4 mm
